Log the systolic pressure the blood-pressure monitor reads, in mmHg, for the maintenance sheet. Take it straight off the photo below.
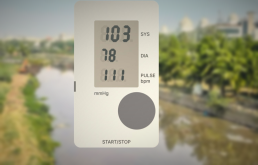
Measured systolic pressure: 103 mmHg
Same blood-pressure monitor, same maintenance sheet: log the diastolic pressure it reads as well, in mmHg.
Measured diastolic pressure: 78 mmHg
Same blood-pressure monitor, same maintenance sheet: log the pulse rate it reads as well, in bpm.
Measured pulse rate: 111 bpm
